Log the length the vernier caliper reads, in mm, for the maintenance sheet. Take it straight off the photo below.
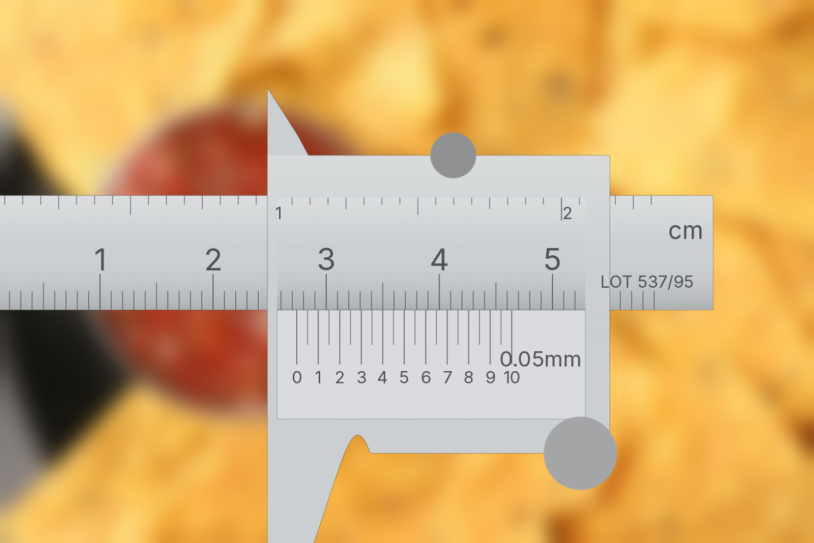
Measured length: 27.4 mm
